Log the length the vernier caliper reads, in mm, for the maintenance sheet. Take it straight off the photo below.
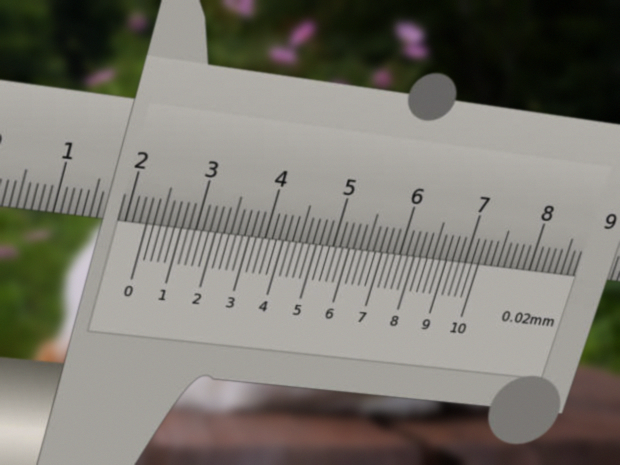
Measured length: 23.0 mm
